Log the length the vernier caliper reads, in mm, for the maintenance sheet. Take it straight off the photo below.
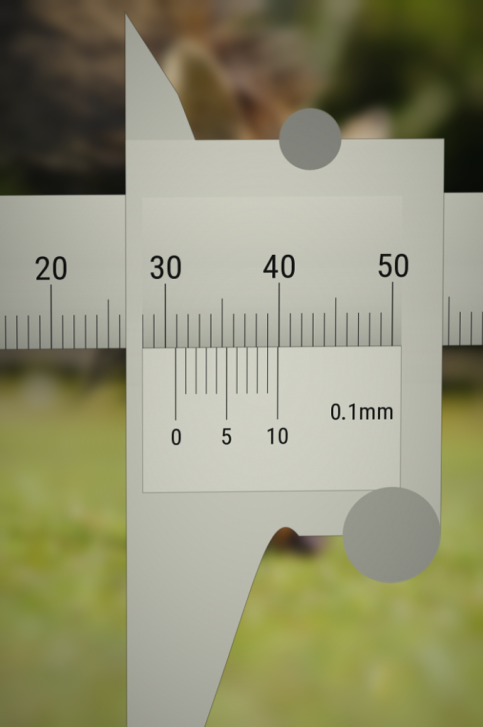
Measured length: 30.9 mm
